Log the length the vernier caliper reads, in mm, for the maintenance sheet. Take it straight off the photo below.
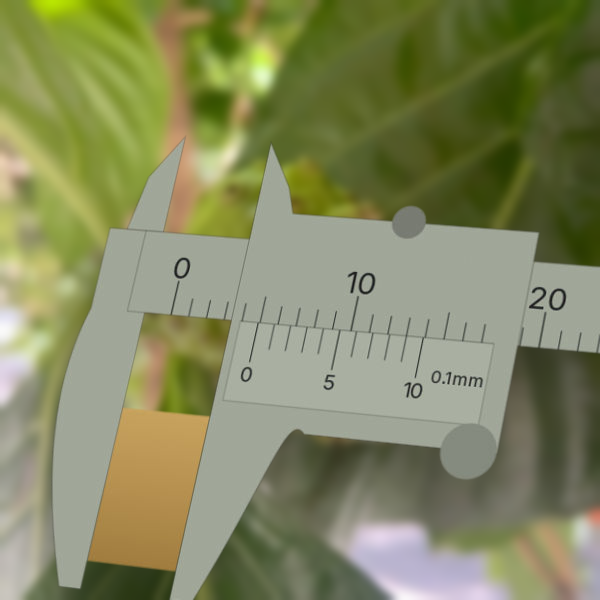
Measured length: 4.9 mm
